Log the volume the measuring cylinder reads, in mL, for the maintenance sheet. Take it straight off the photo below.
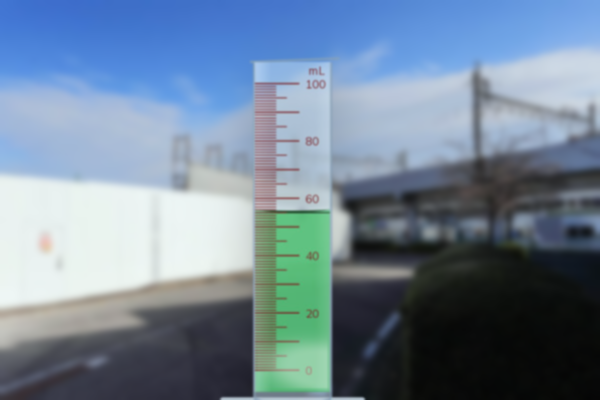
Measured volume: 55 mL
